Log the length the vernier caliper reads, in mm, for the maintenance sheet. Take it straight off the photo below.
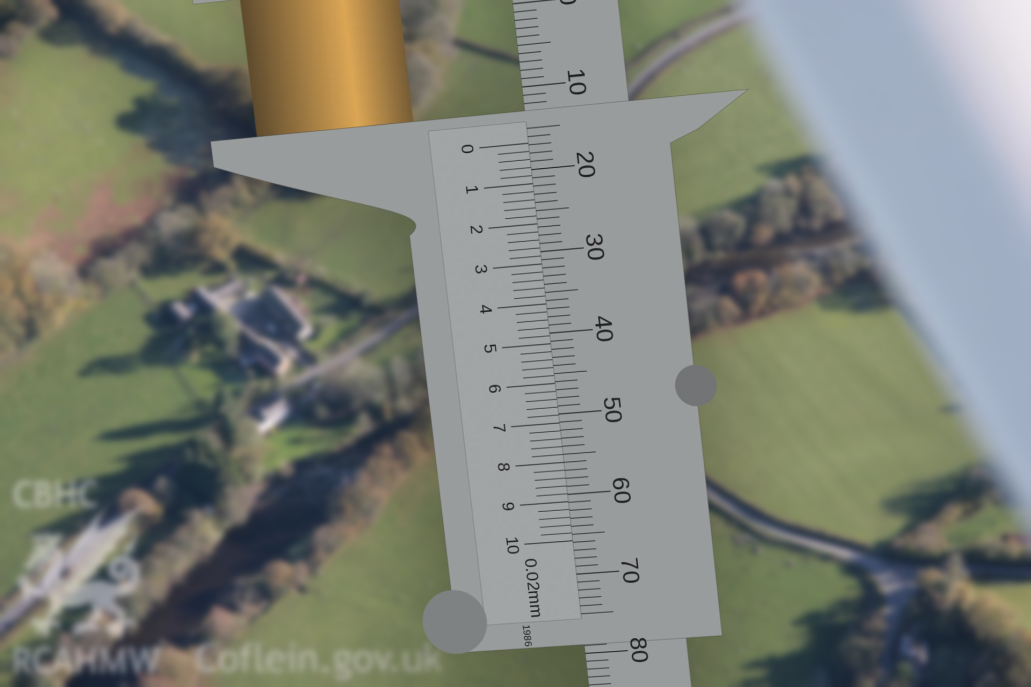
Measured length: 16.8 mm
